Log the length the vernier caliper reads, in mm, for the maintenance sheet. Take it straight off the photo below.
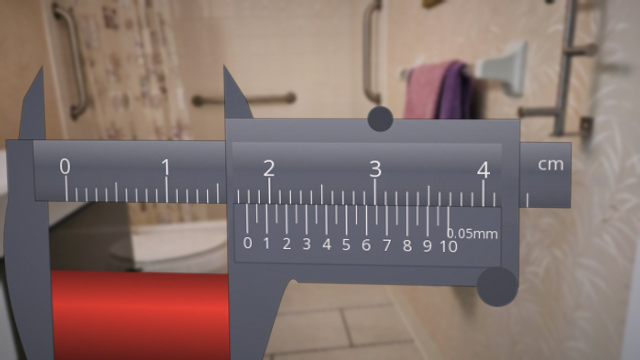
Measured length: 17.8 mm
